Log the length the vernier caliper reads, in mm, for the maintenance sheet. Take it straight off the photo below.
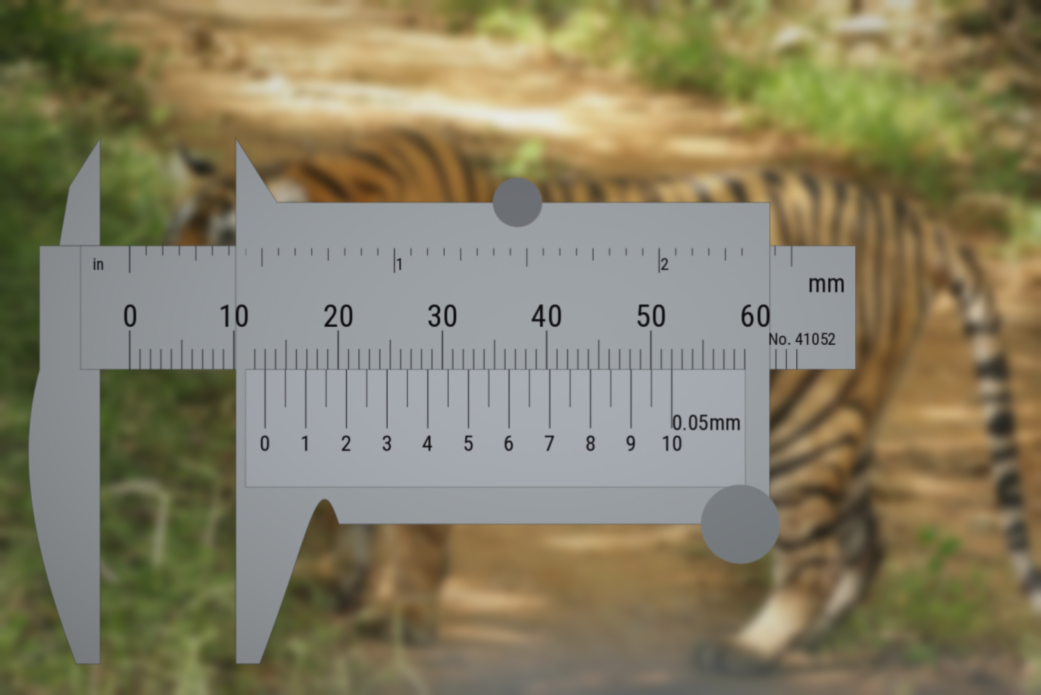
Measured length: 13.0 mm
